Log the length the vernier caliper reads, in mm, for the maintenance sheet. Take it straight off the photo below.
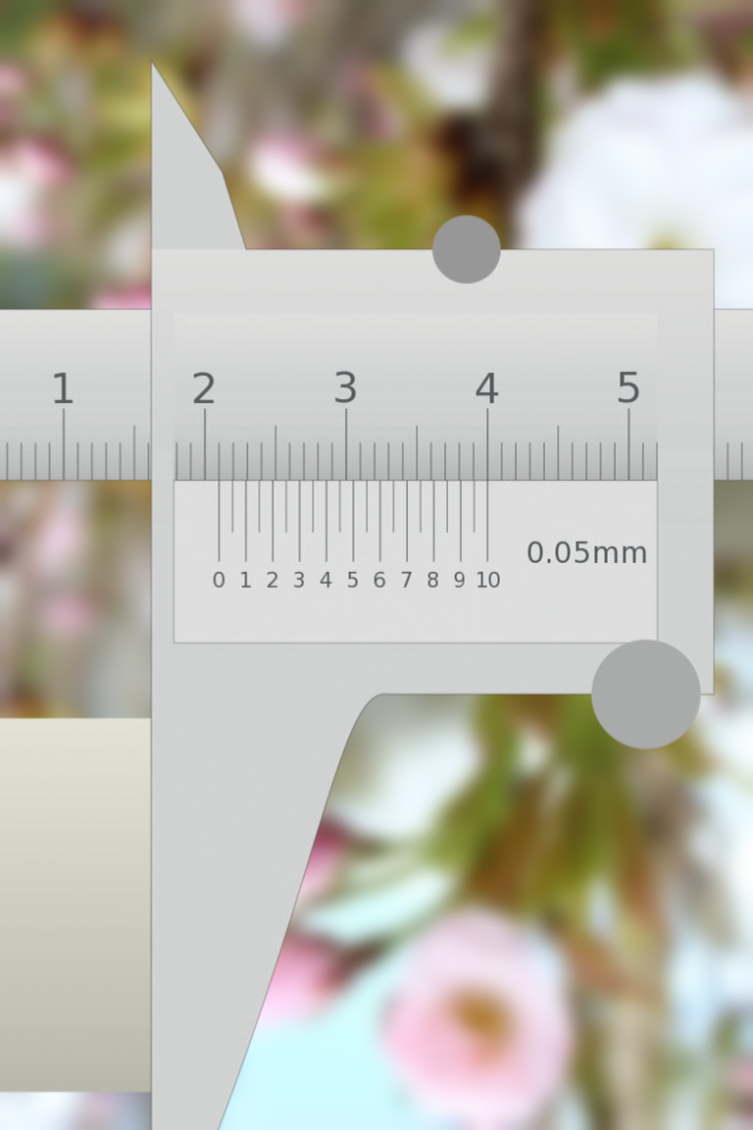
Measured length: 21.0 mm
